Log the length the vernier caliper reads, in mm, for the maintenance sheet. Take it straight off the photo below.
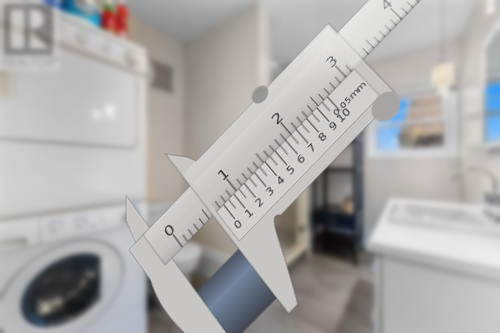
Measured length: 7.6 mm
